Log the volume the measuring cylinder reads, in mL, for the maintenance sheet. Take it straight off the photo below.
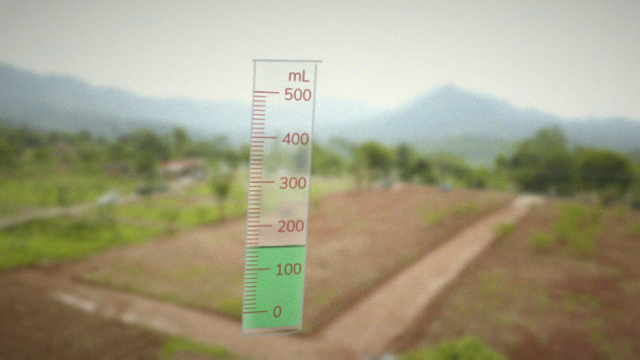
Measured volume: 150 mL
